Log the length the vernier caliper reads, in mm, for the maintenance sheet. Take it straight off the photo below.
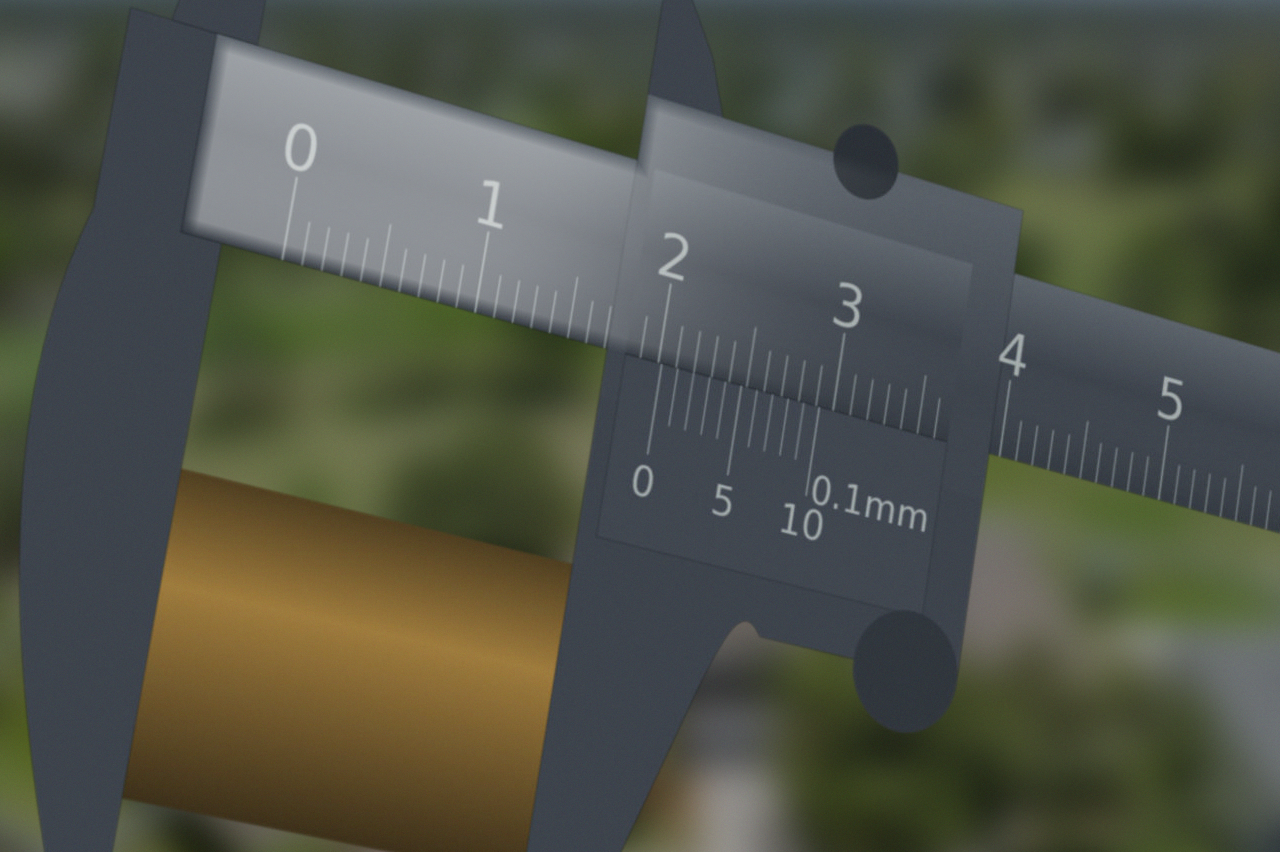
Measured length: 20.2 mm
